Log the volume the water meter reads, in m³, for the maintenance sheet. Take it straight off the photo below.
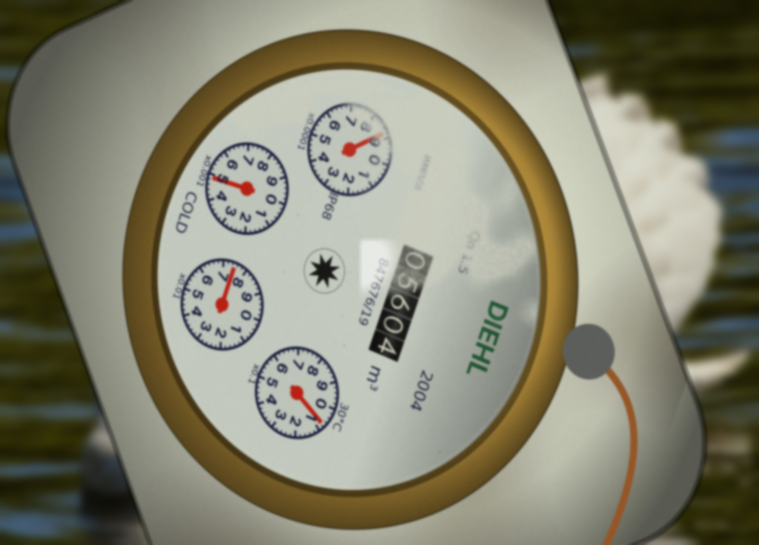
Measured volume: 5604.0748 m³
